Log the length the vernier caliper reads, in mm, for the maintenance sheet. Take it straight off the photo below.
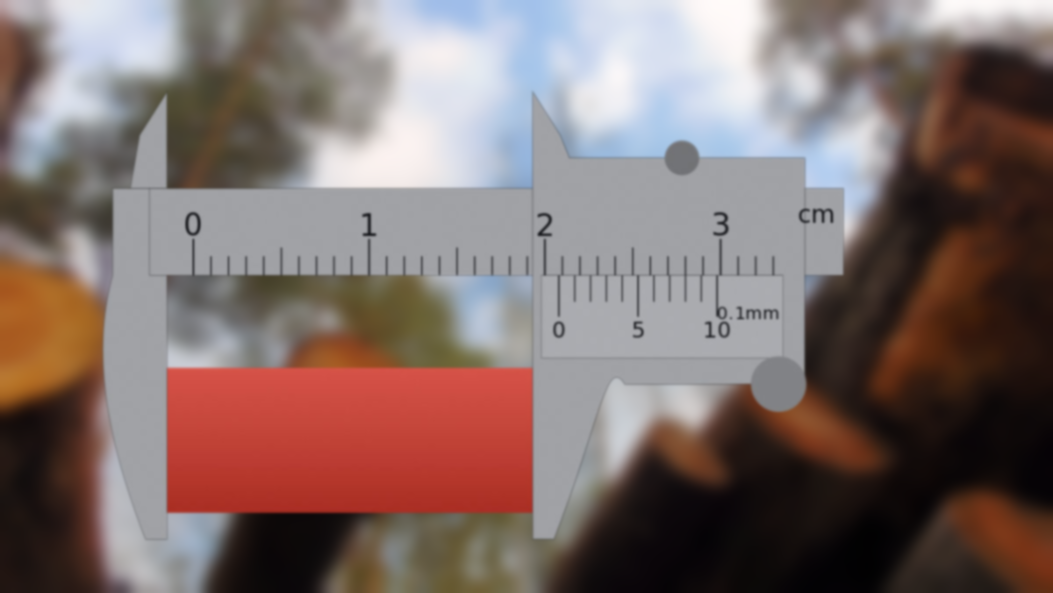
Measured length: 20.8 mm
